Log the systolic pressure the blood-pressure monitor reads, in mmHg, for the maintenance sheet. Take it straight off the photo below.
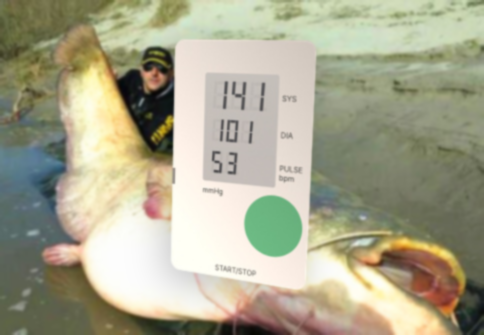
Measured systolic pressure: 141 mmHg
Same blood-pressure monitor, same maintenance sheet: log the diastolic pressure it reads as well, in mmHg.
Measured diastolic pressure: 101 mmHg
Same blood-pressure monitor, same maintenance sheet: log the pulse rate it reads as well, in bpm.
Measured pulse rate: 53 bpm
